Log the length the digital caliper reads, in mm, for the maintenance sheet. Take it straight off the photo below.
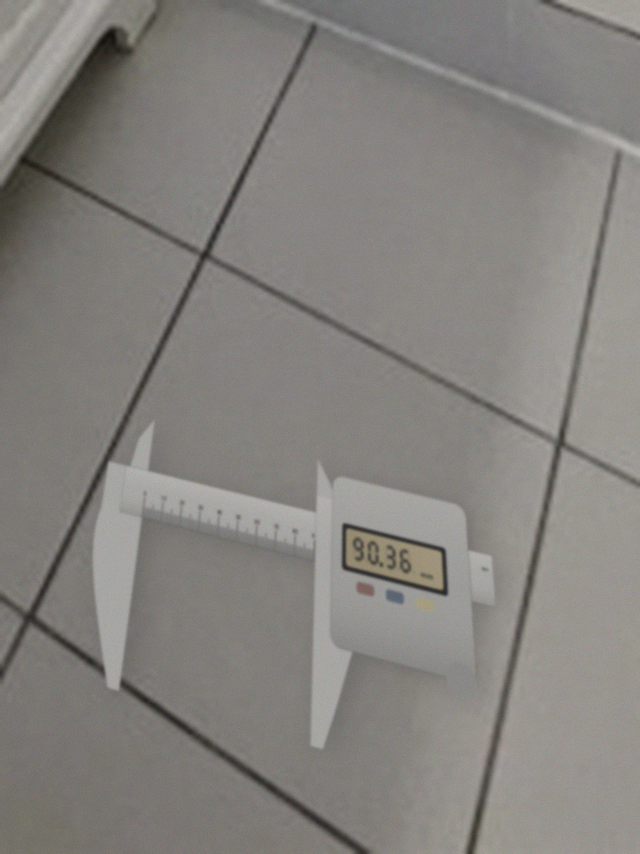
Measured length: 90.36 mm
